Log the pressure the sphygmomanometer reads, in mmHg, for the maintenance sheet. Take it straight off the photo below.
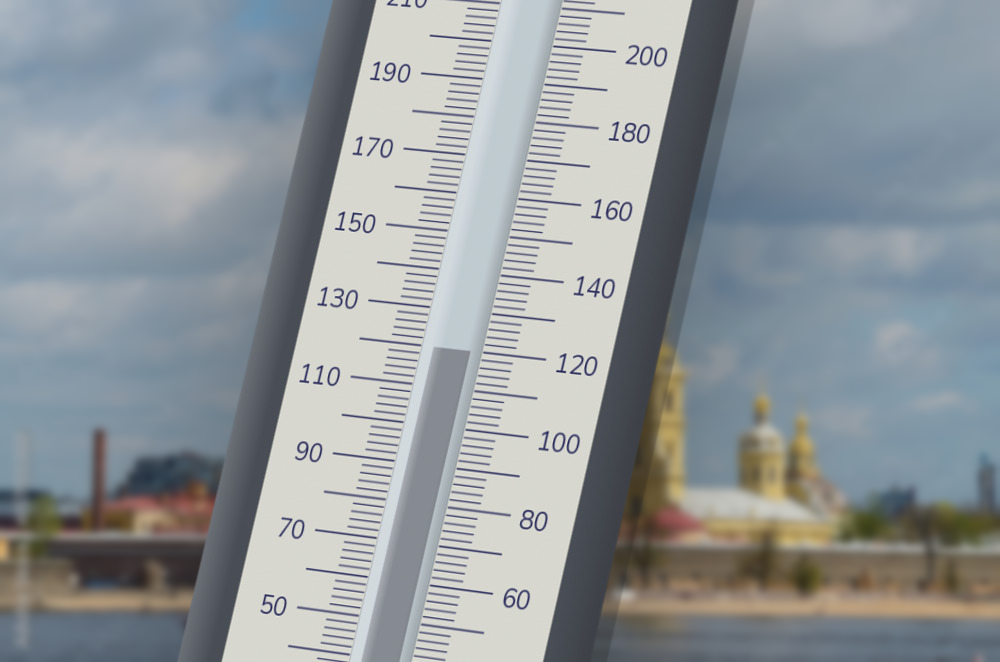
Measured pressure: 120 mmHg
